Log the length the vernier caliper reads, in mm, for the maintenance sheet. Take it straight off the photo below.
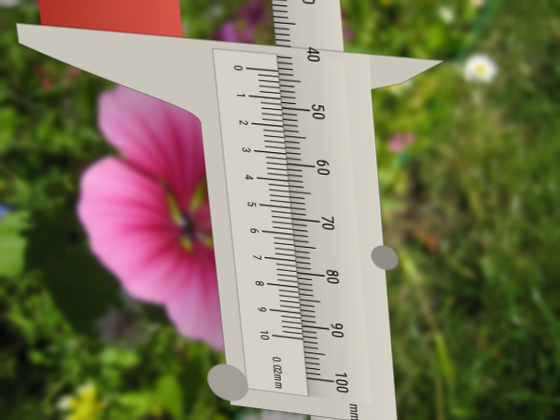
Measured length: 43.5 mm
